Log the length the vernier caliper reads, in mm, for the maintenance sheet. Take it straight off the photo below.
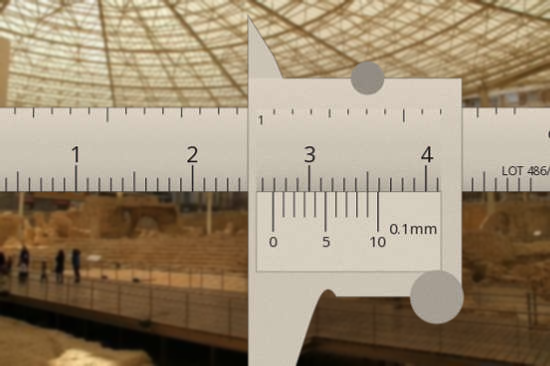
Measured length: 26.9 mm
